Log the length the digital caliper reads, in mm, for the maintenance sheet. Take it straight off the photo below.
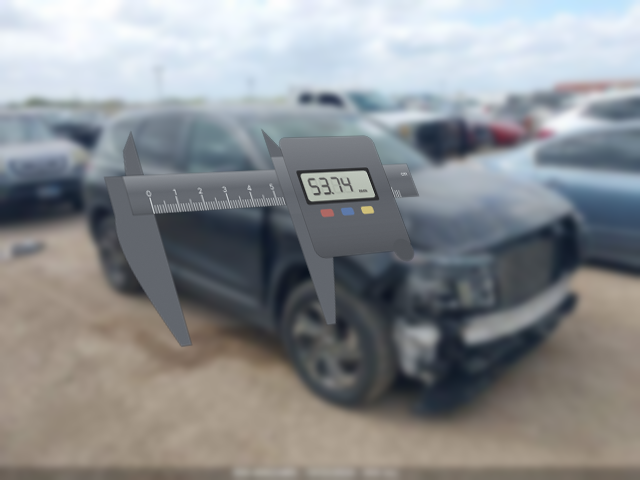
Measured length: 53.74 mm
